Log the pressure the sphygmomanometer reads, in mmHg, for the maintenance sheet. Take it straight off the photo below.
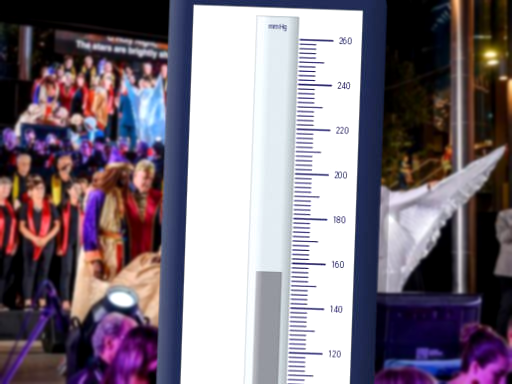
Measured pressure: 156 mmHg
